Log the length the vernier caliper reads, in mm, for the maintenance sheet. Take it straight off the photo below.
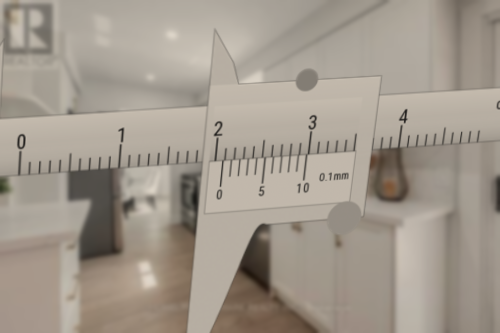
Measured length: 20.8 mm
